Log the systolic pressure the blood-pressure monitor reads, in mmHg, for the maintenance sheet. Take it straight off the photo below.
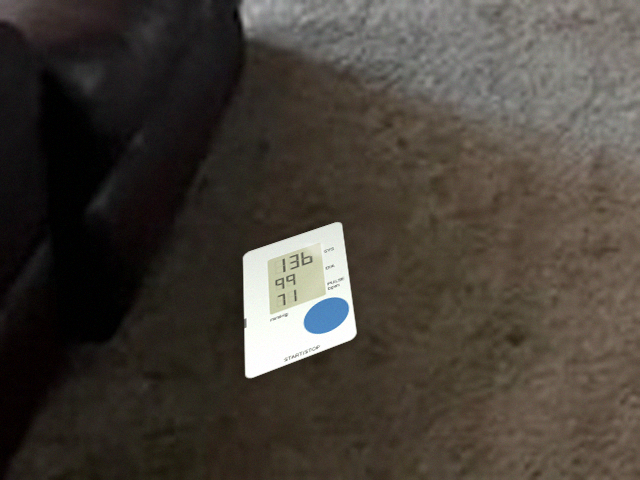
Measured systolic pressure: 136 mmHg
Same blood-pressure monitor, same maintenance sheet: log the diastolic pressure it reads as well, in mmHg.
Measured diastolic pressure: 99 mmHg
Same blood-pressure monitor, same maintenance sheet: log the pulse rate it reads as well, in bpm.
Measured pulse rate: 71 bpm
